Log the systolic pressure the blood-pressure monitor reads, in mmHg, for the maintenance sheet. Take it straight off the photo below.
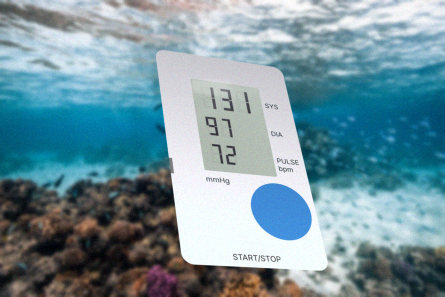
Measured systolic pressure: 131 mmHg
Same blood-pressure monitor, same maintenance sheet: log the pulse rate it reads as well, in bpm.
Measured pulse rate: 72 bpm
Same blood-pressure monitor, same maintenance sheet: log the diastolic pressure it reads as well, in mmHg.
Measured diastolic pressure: 97 mmHg
